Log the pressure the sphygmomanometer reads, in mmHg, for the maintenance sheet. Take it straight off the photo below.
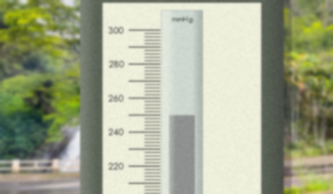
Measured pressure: 250 mmHg
